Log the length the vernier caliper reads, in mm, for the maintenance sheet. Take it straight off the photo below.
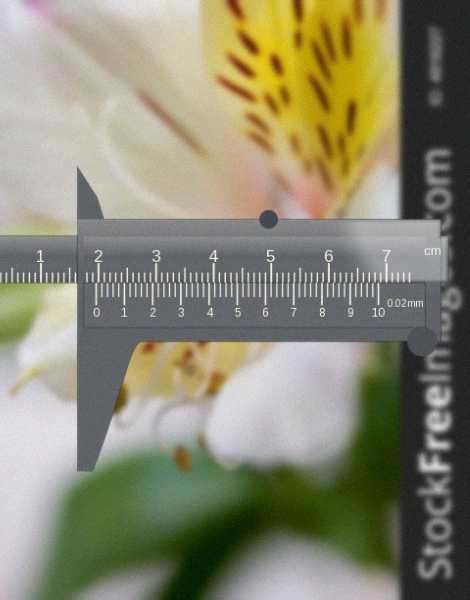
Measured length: 19.6 mm
